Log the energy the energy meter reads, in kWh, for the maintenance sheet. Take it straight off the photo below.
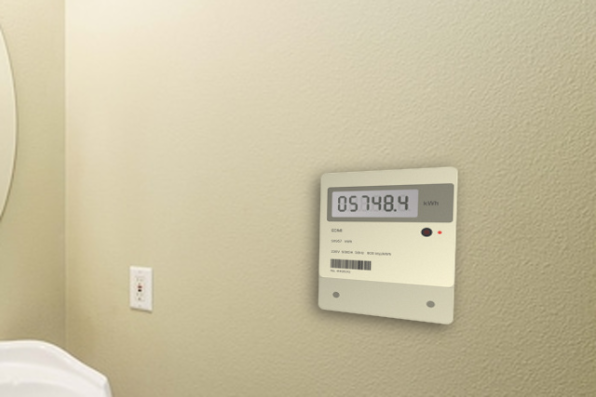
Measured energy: 5748.4 kWh
